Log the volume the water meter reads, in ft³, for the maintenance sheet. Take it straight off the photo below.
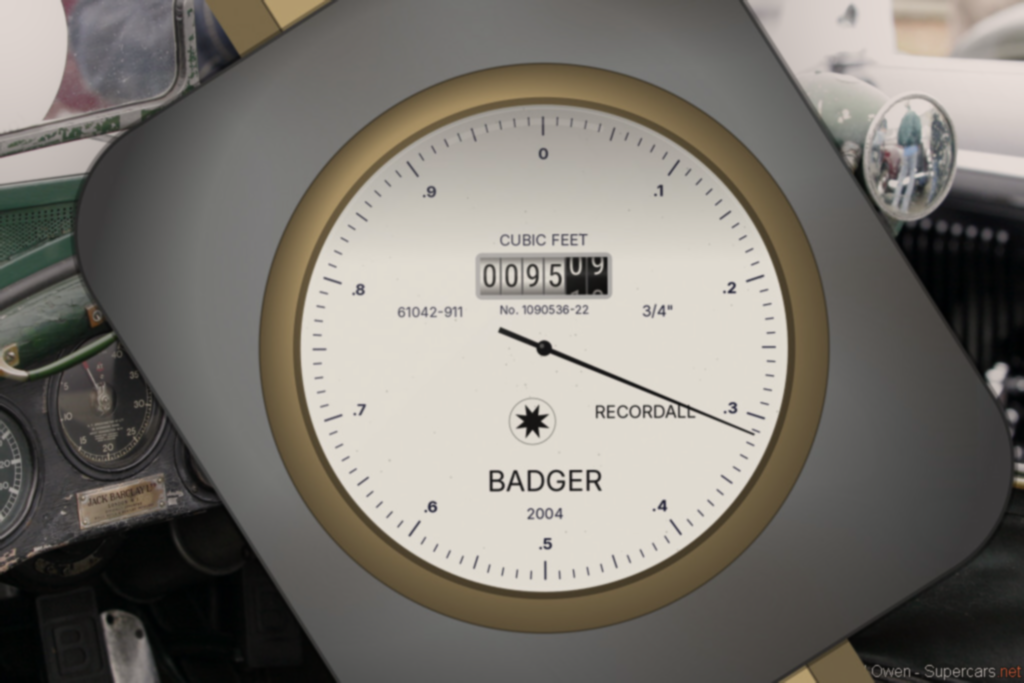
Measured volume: 9509.31 ft³
